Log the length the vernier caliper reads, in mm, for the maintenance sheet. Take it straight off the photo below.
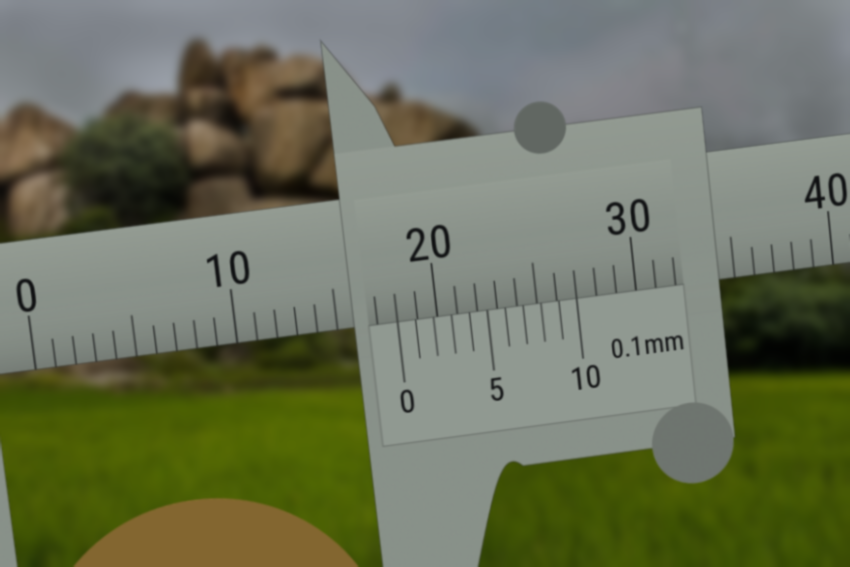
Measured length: 18.0 mm
